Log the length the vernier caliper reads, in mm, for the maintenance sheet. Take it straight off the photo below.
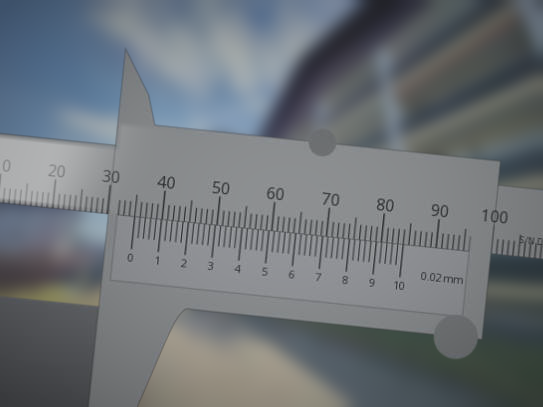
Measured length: 35.0 mm
